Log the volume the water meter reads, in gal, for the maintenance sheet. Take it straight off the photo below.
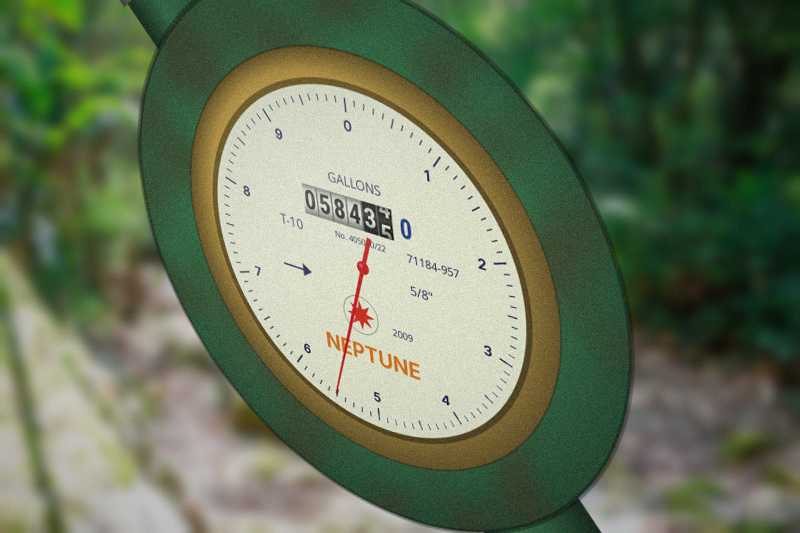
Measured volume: 584345.5 gal
